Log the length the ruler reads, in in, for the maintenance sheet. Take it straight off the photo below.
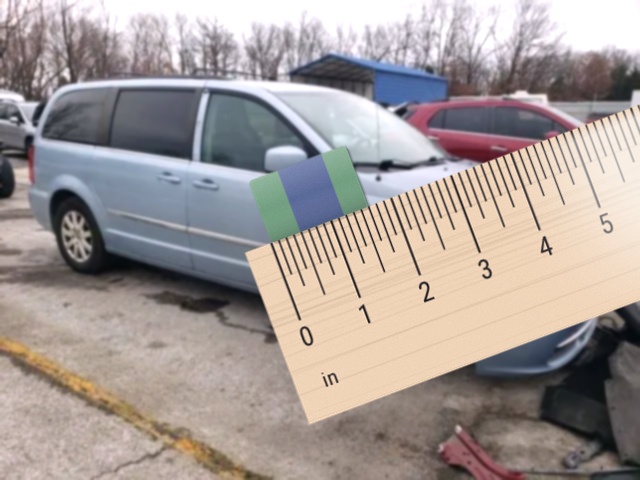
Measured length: 1.625 in
